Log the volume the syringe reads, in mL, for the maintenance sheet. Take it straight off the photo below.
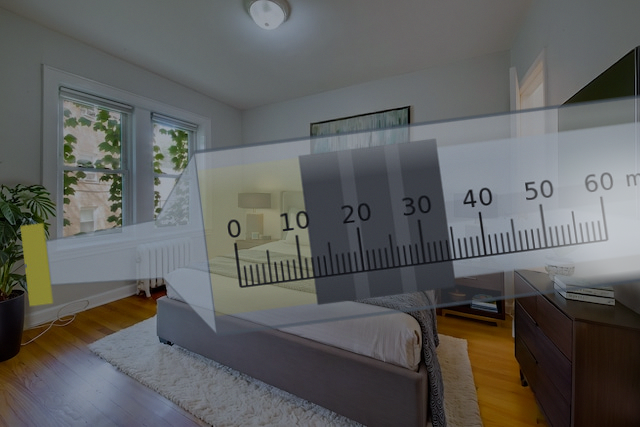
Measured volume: 12 mL
